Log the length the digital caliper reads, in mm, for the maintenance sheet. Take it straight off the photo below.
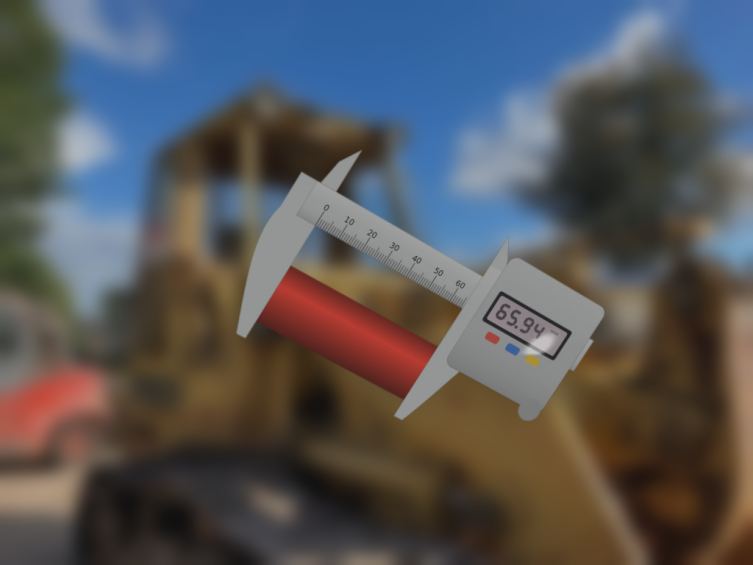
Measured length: 65.94 mm
